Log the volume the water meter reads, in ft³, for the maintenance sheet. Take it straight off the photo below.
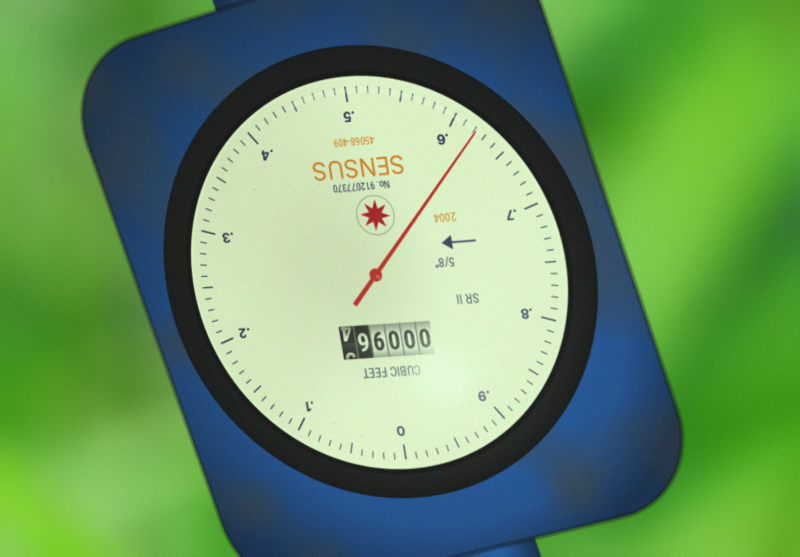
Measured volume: 963.62 ft³
